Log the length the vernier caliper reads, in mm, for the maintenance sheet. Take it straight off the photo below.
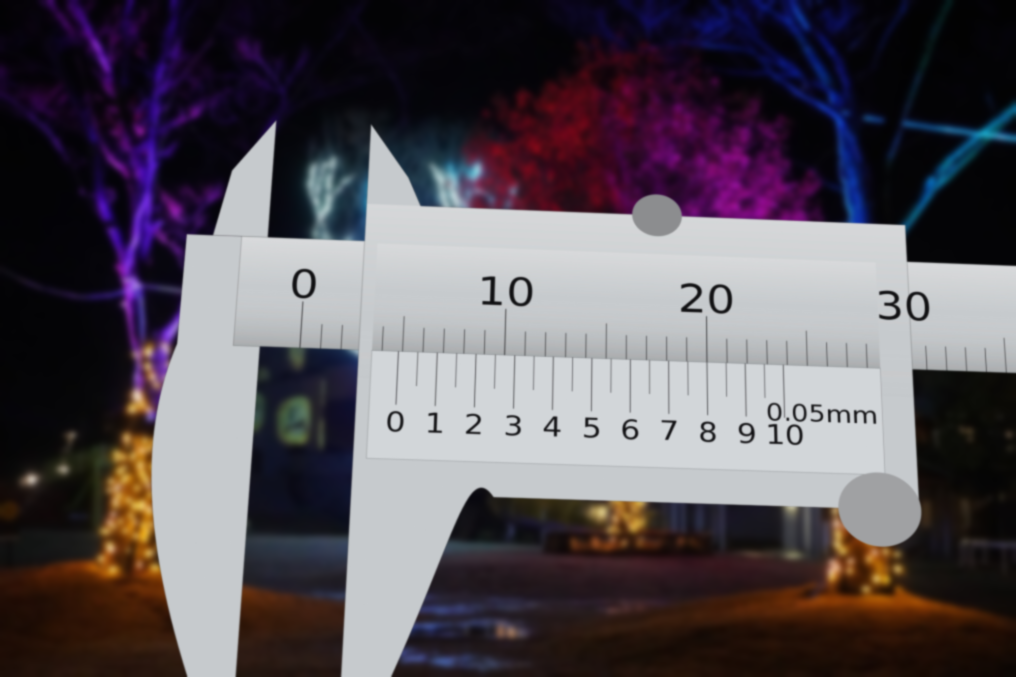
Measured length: 4.8 mm
